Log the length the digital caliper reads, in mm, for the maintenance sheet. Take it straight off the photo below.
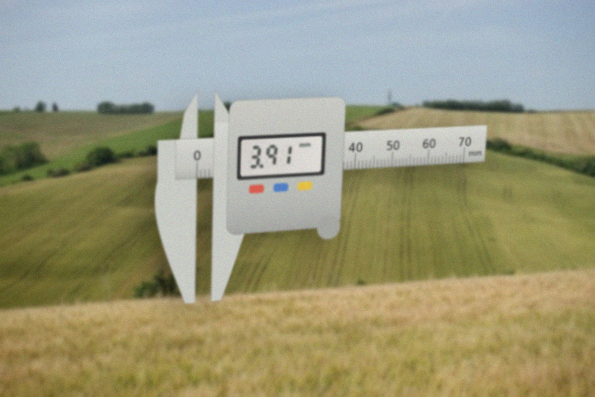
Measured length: 3.91 mm
